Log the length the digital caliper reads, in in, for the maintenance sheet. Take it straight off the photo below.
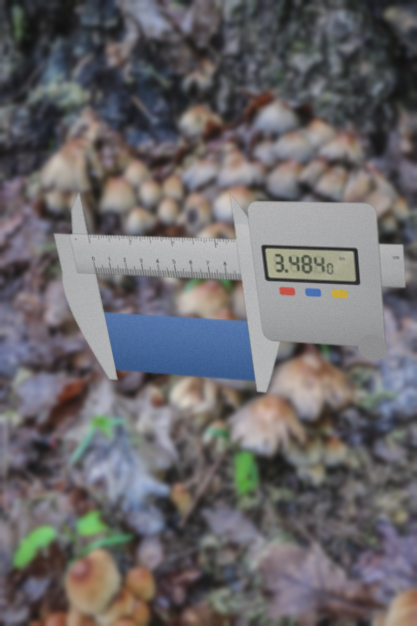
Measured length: 3.4840 in
